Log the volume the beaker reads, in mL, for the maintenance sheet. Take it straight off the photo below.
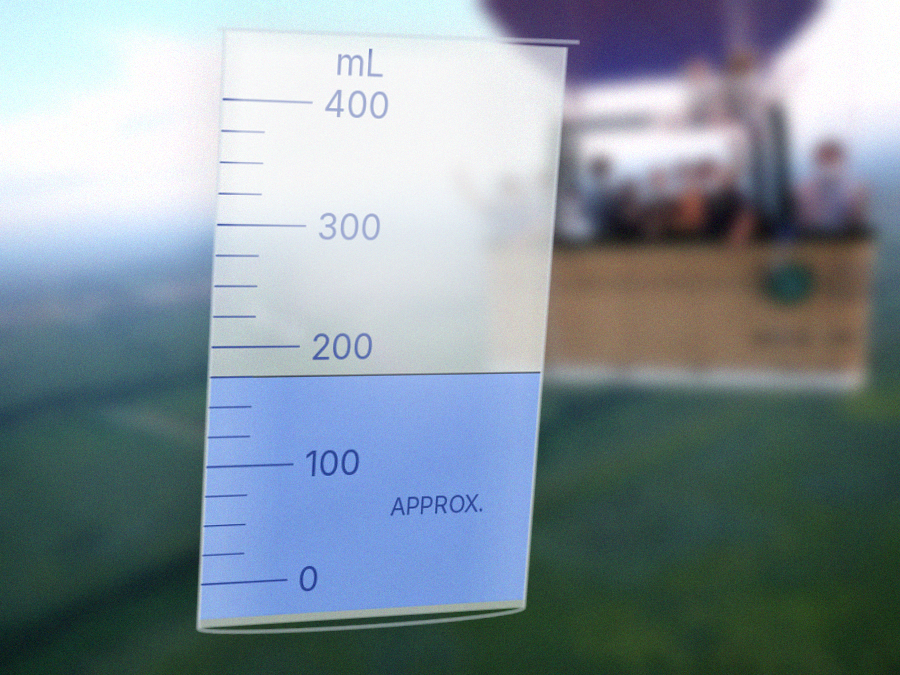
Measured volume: 175 mL
